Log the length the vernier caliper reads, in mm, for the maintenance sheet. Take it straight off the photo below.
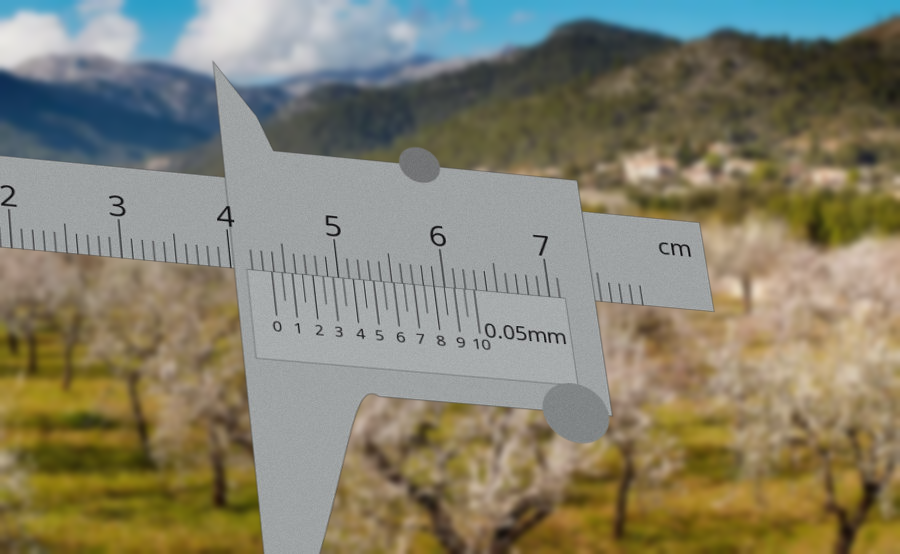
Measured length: 43.8 mm
